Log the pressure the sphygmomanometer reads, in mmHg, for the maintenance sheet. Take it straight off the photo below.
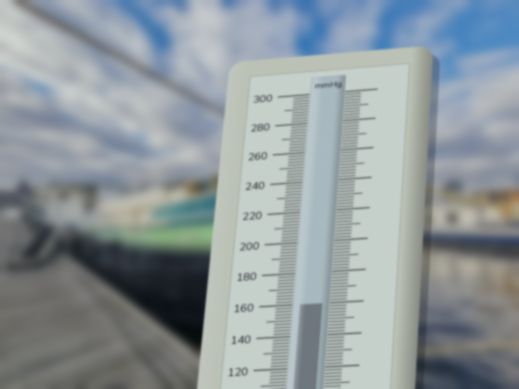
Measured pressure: 160 mmHg
